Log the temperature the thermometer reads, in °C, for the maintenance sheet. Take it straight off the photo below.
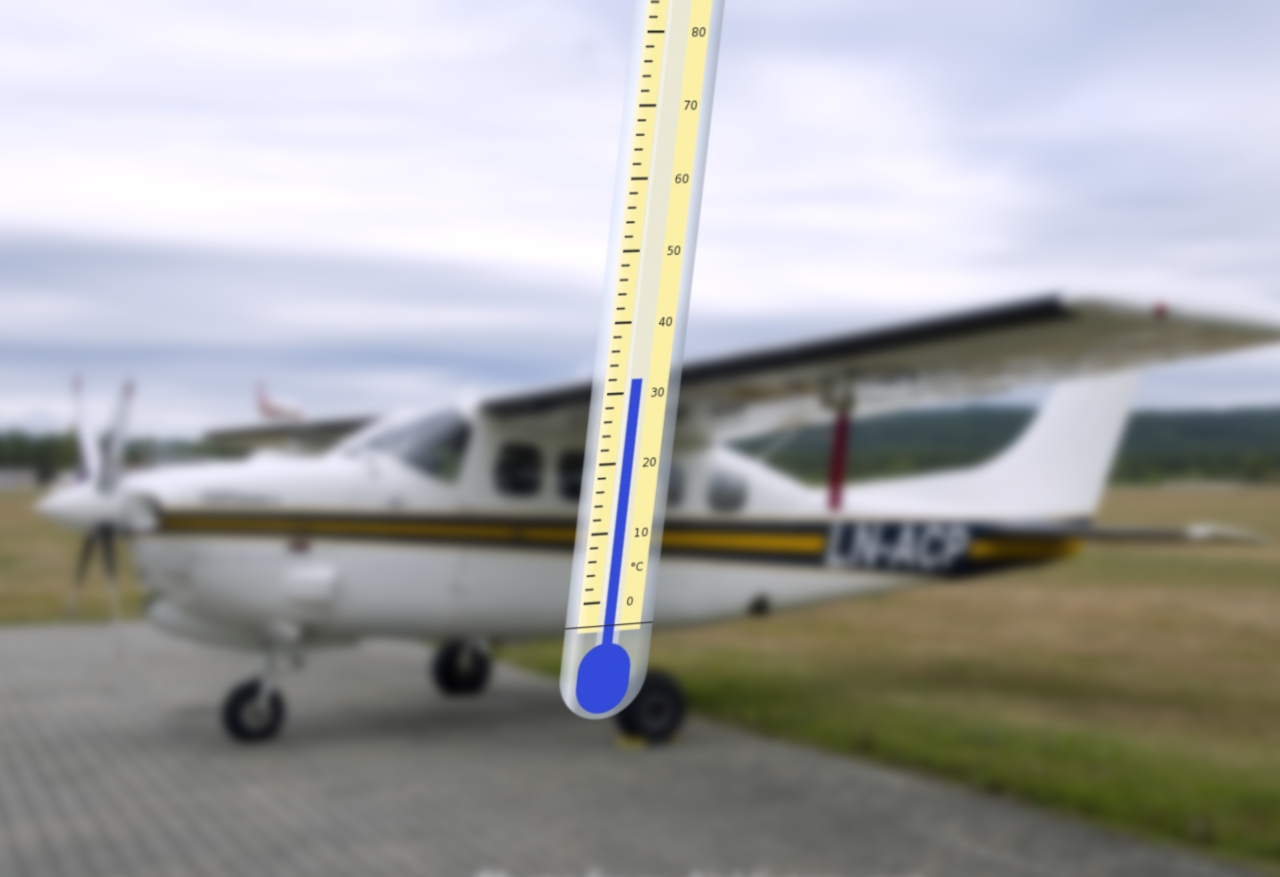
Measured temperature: 32 °C
